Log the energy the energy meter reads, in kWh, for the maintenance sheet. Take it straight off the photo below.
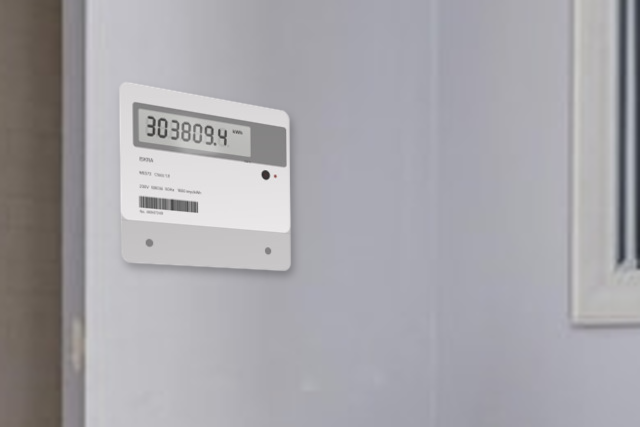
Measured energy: 303809.4 kWh
